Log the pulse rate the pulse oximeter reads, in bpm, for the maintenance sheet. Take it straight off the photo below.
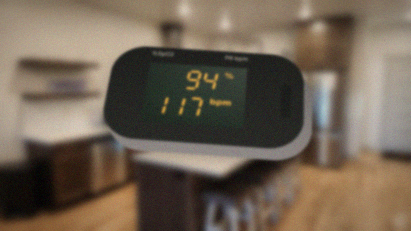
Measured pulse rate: 117 bpm
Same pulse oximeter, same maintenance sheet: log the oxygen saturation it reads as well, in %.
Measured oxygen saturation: 94 %
